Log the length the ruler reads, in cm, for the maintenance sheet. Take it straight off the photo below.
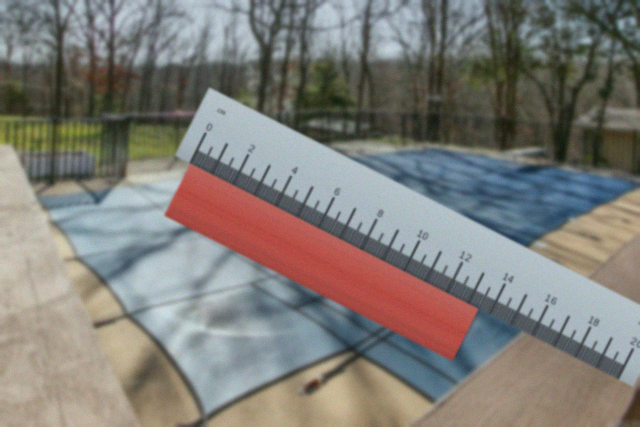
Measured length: 13.5 cm
